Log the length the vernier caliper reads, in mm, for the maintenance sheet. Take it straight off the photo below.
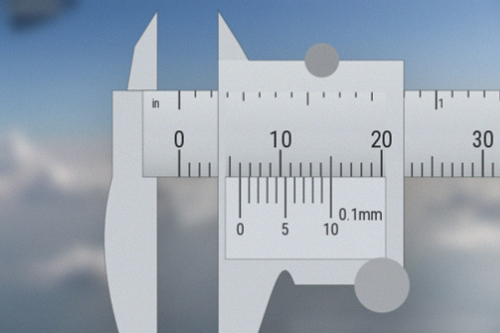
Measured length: 6.0 mm
